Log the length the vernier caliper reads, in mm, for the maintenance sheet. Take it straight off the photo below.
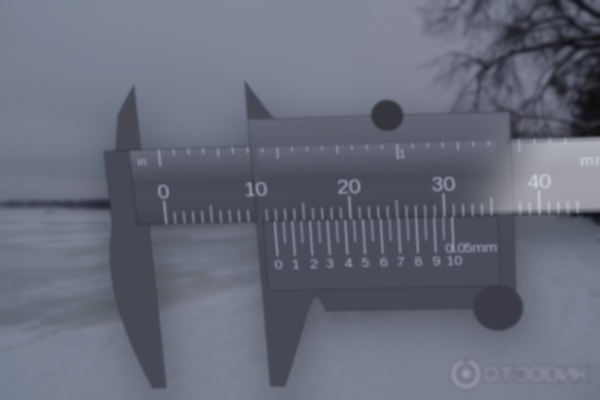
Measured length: 11.8 mm
